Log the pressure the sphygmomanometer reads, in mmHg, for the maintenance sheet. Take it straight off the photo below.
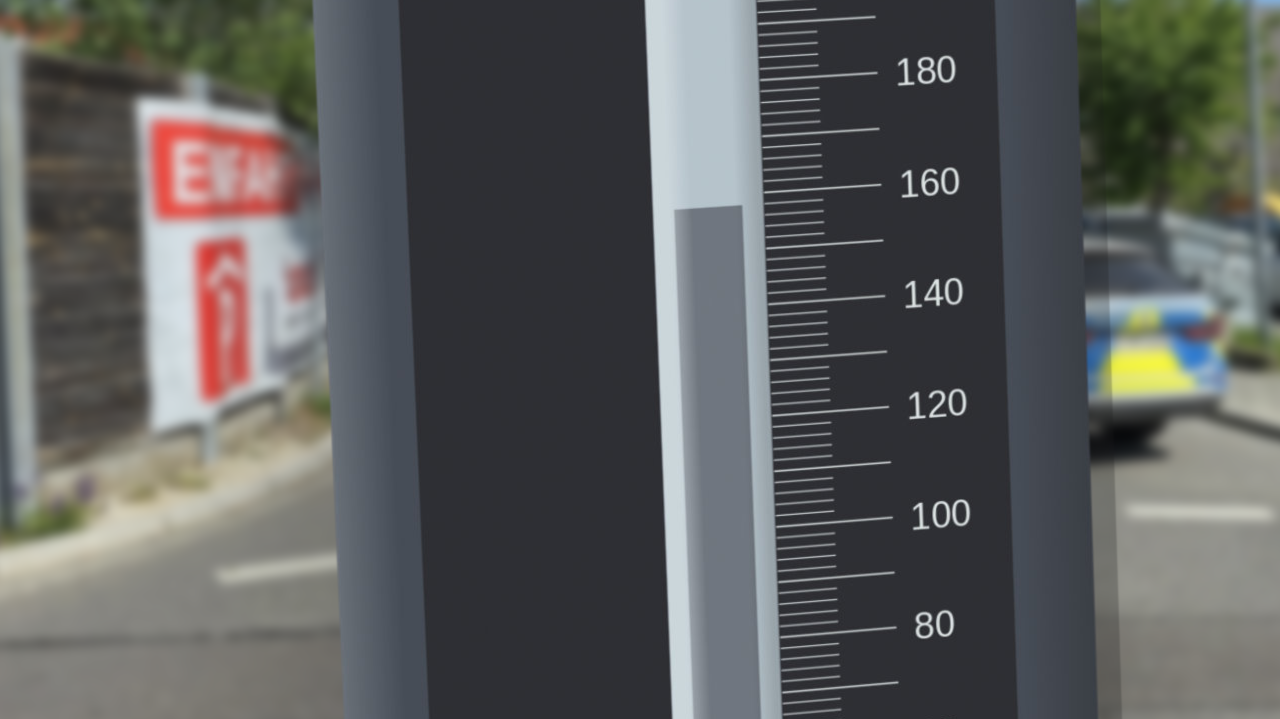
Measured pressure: 158 mmHg
